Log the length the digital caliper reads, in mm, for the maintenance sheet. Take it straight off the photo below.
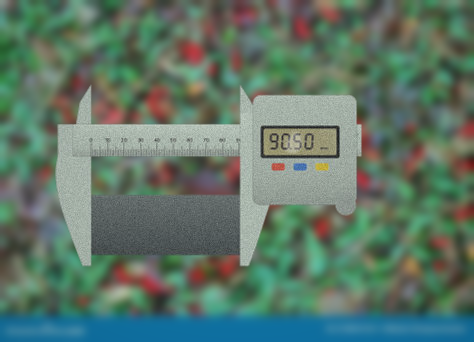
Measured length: 90.50 mm
